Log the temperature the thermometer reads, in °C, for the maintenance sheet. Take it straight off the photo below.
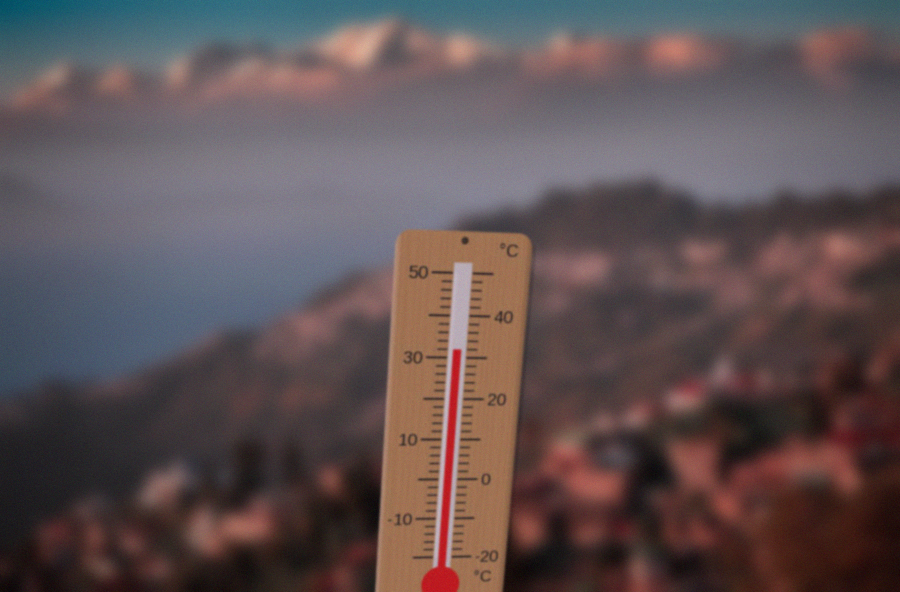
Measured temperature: 32 °C
